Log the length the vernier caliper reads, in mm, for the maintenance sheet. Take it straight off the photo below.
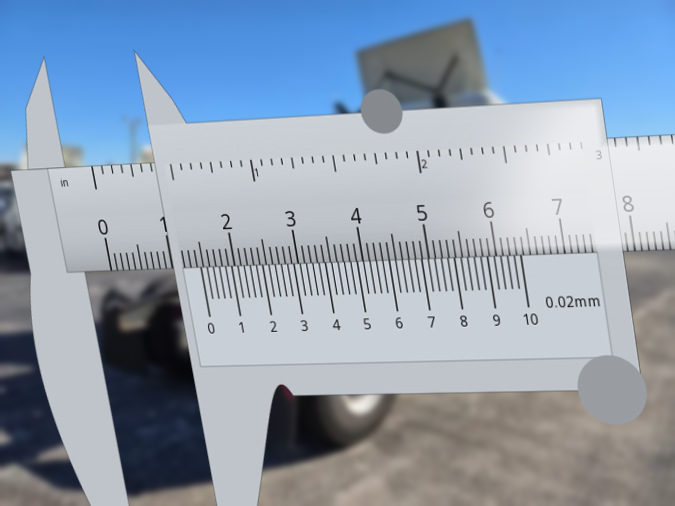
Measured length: 14.6 mm
